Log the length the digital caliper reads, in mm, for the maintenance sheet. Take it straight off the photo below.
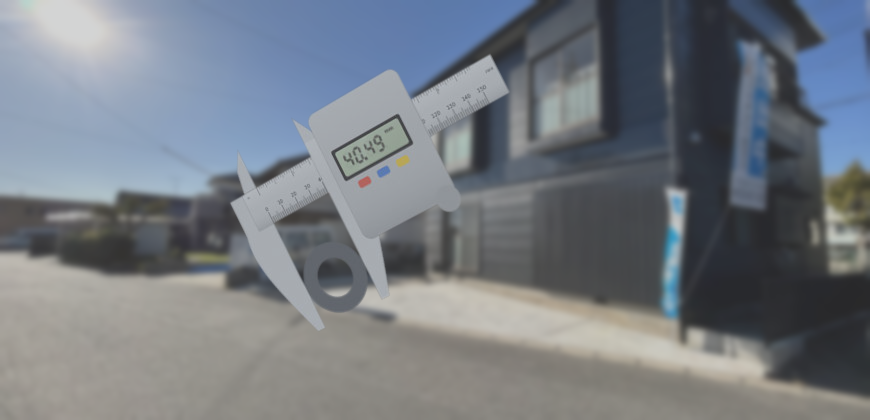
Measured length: 40.49 mm
